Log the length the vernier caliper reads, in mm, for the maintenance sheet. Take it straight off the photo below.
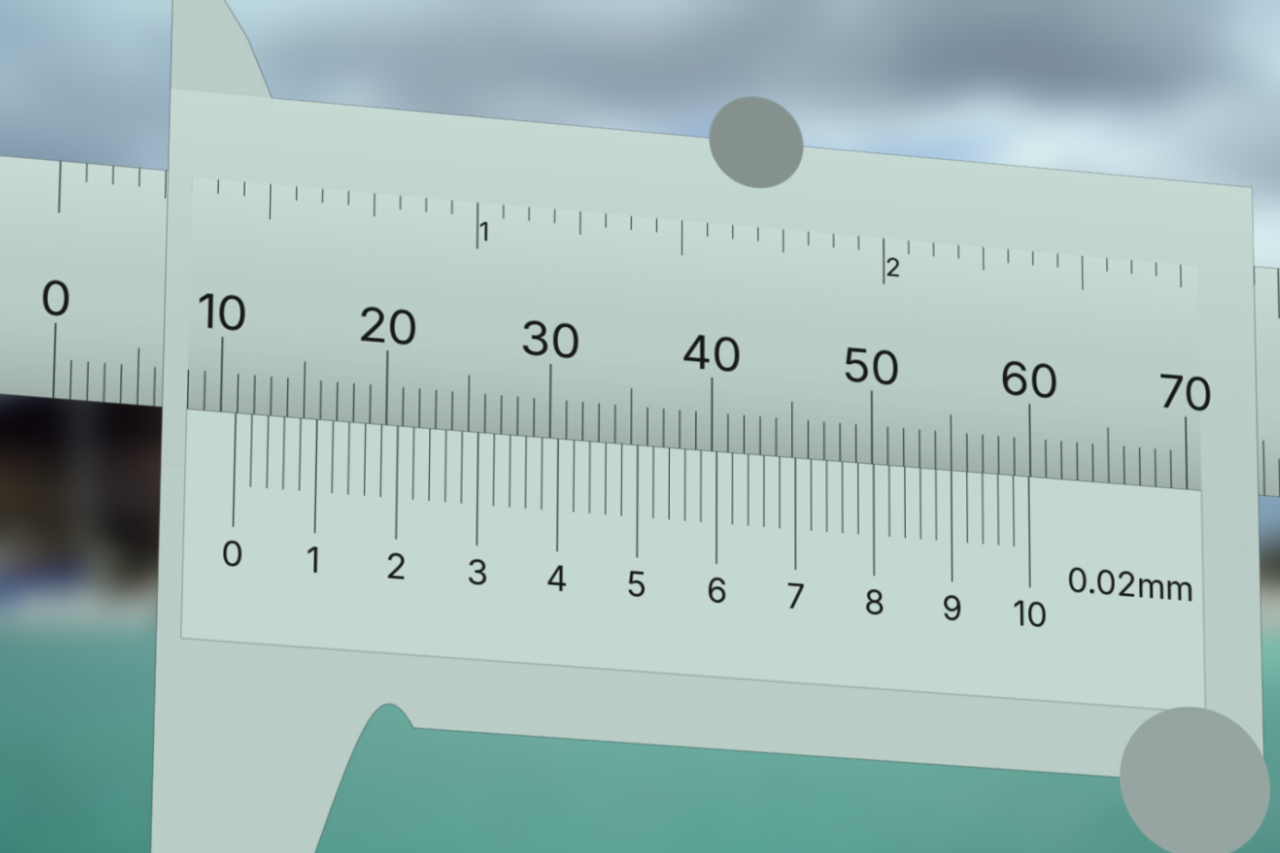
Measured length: 10.9 mm
